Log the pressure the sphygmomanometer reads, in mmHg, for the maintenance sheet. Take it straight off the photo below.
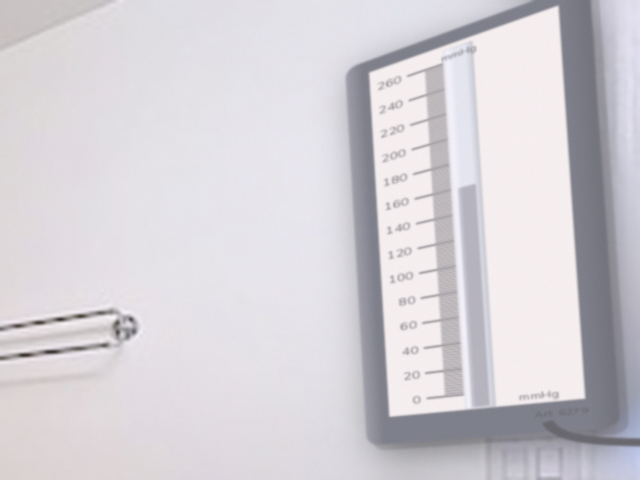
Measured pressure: 160 mmHg
